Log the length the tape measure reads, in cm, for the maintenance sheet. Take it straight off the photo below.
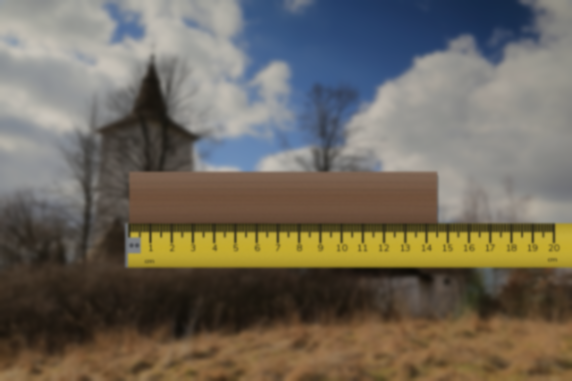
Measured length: 14.5 cm
